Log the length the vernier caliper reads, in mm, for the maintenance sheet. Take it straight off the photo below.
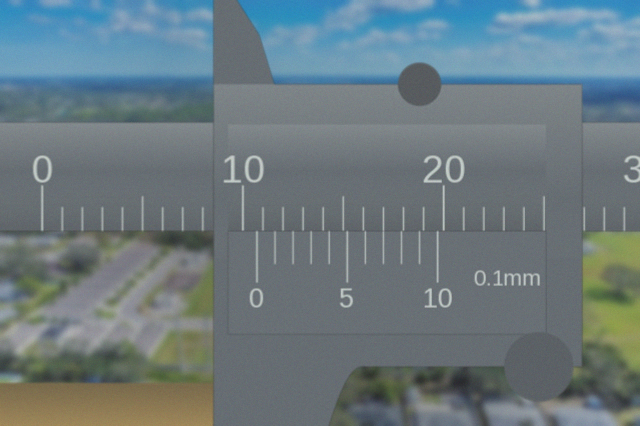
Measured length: 10.7 mm
